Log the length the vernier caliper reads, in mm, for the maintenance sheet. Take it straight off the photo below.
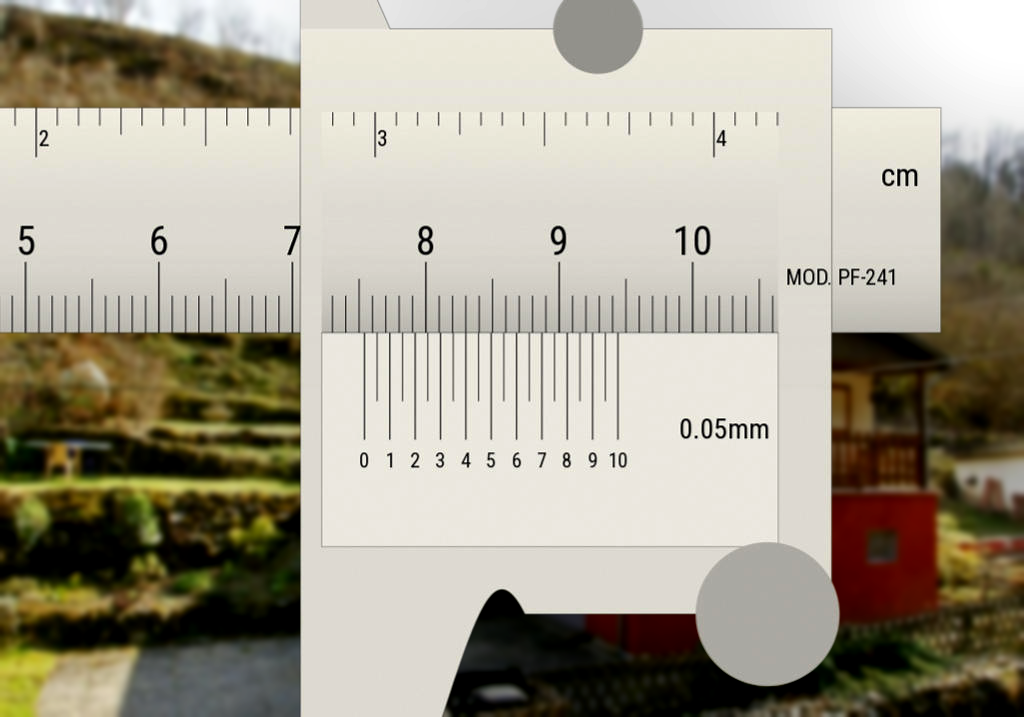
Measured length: 75.4 mm
